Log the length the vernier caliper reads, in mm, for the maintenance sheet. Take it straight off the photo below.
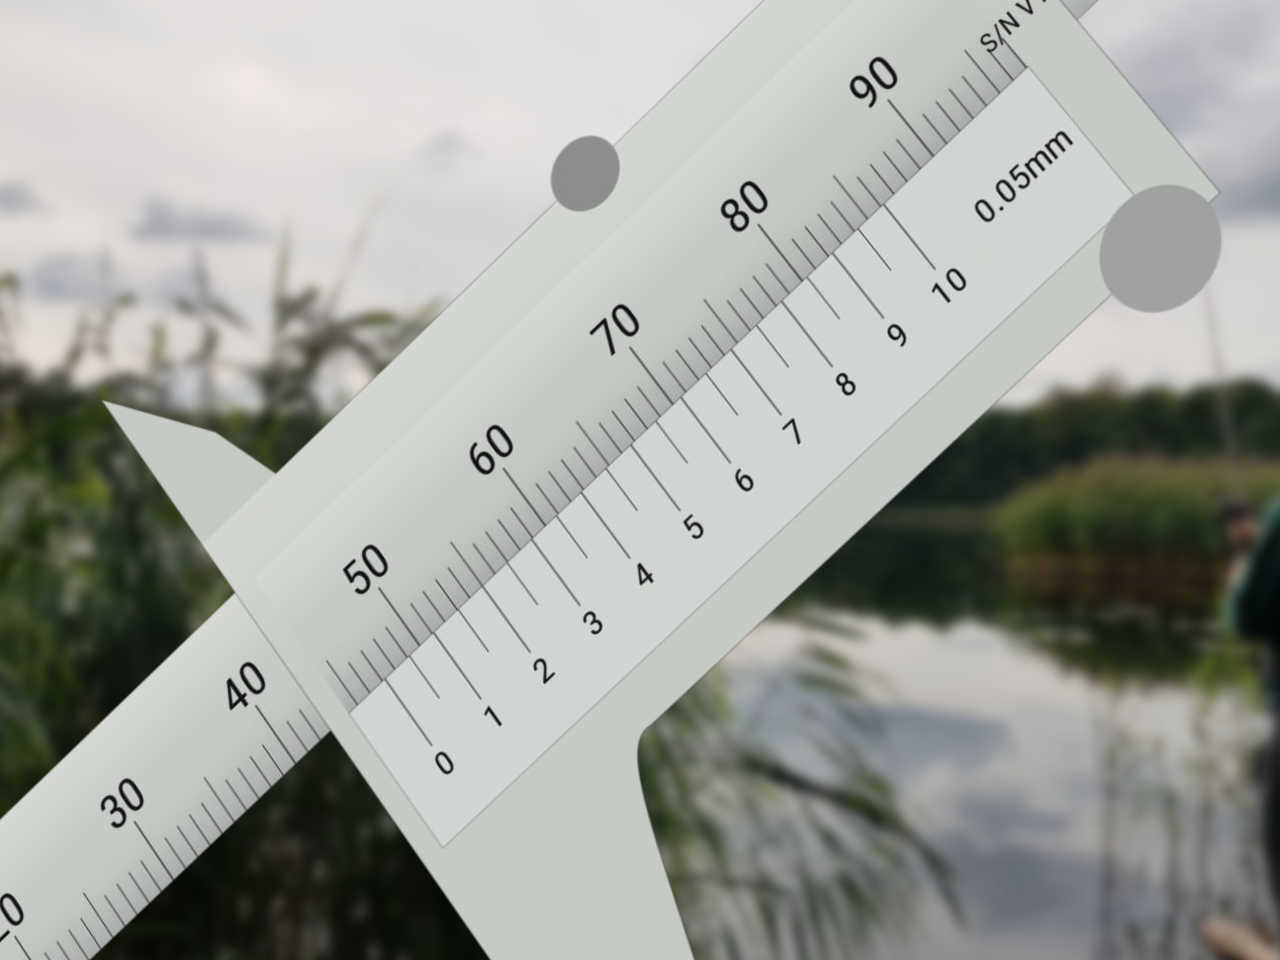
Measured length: 47.2 mm
